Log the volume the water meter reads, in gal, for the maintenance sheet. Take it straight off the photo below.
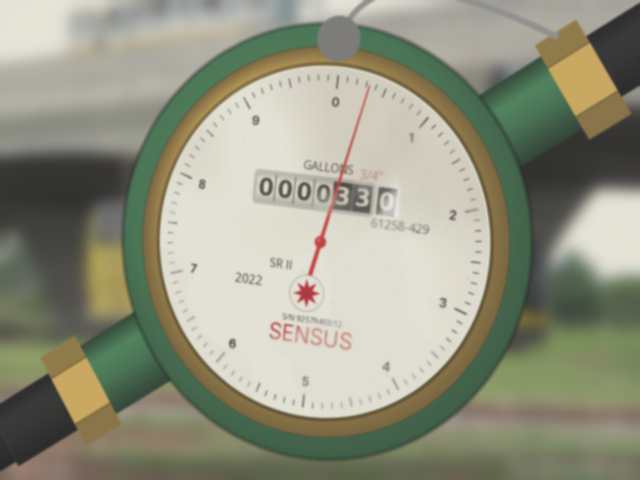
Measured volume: 330.3 gal
